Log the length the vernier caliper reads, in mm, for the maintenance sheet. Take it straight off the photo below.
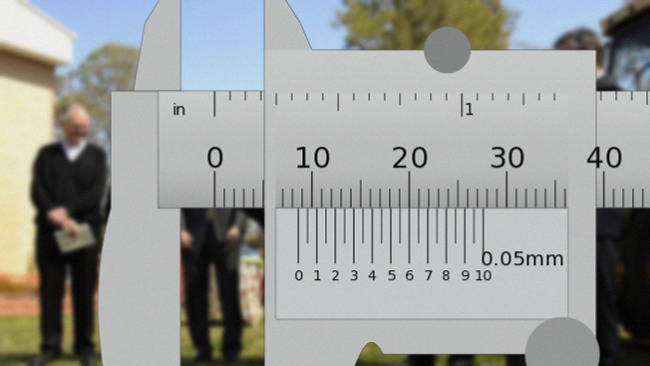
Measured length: 8.6 mm
